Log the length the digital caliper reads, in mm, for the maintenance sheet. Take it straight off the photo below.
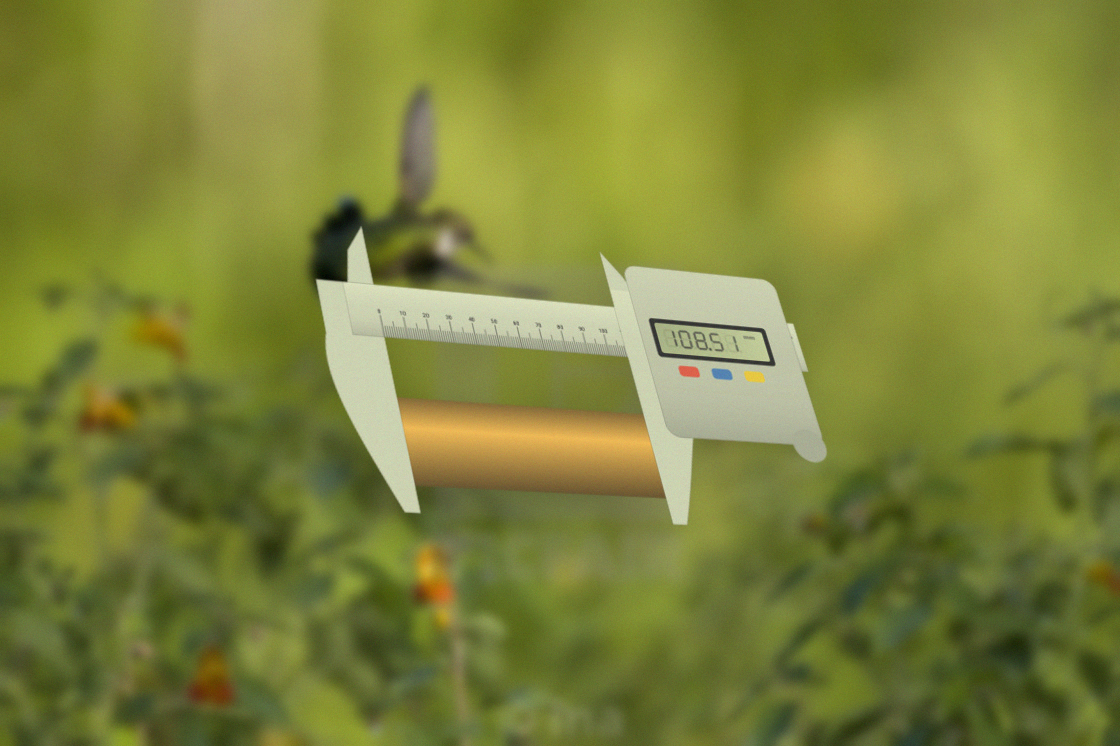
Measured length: 108.51 mm
